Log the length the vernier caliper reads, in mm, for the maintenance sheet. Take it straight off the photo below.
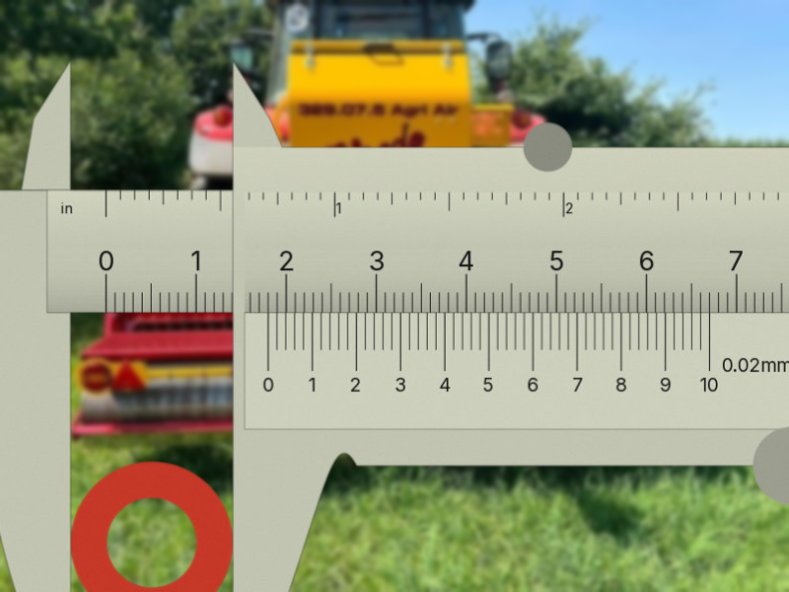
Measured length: 18.0 mm
